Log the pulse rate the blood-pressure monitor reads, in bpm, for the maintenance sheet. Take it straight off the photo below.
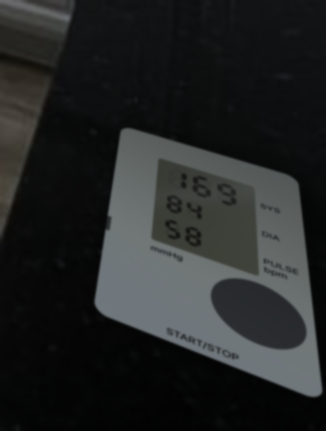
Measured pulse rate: 58 bpm
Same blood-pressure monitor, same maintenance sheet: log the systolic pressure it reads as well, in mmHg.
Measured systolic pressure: 169 mmHg
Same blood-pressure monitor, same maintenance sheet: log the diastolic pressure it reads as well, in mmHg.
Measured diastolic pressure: 84 mmHg
